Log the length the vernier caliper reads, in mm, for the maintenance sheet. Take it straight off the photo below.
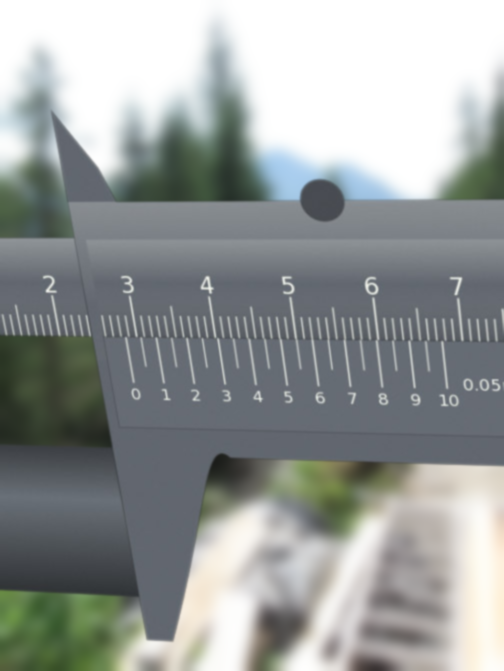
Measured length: 28.6 mm
